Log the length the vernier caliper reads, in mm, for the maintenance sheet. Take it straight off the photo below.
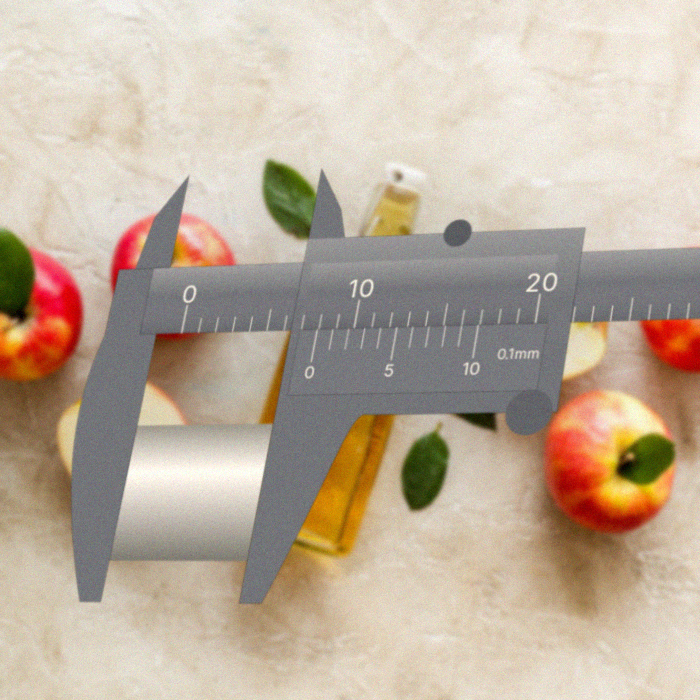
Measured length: 7.9 mm
